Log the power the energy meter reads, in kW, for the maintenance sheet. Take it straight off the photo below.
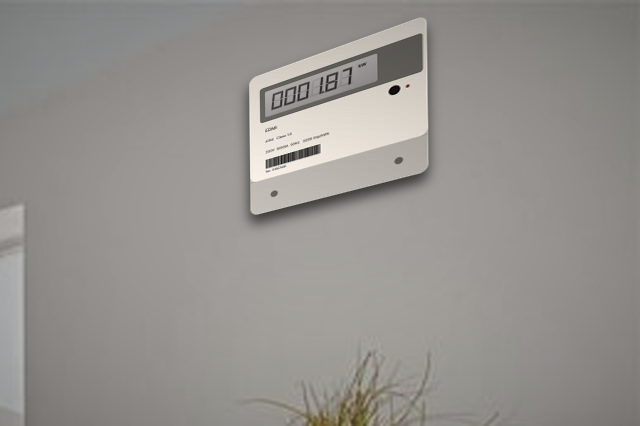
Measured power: 1.87 kW
